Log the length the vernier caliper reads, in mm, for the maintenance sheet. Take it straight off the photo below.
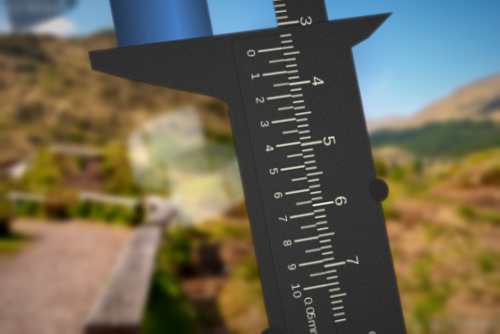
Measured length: 34.0 mm
